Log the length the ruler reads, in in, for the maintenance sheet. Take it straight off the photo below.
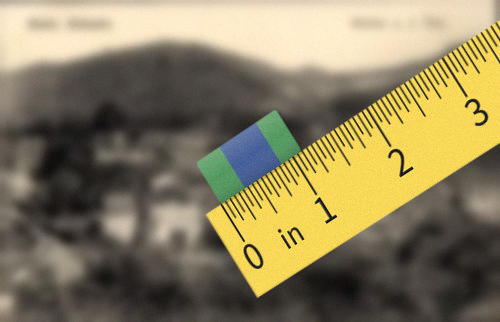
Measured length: 1.125 in
